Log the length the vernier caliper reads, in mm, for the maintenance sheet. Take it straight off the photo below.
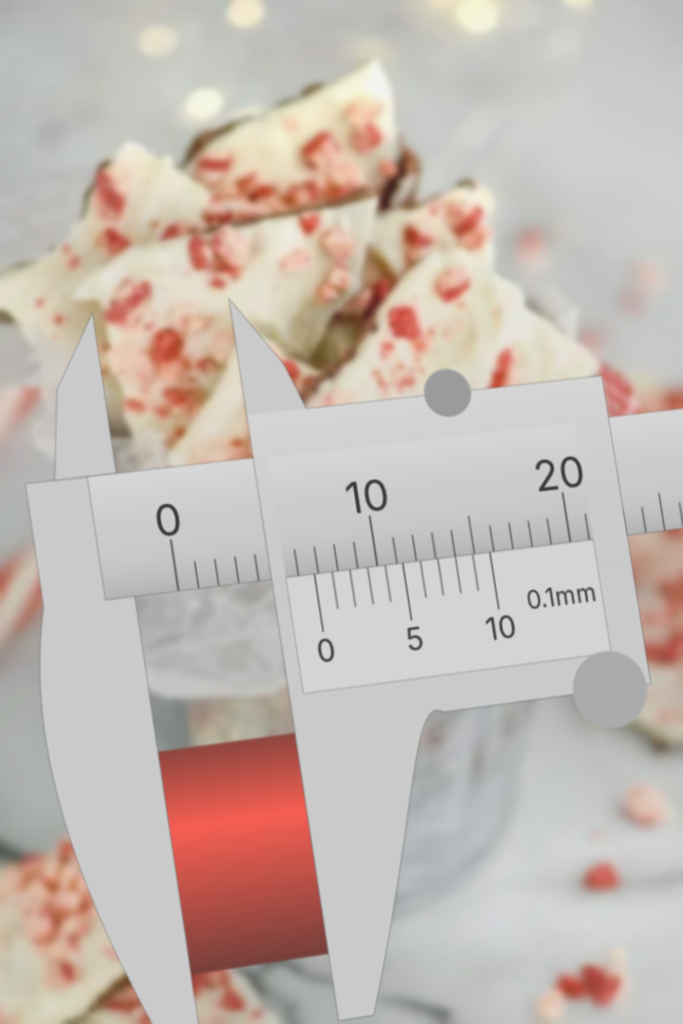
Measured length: 6.8 mm
